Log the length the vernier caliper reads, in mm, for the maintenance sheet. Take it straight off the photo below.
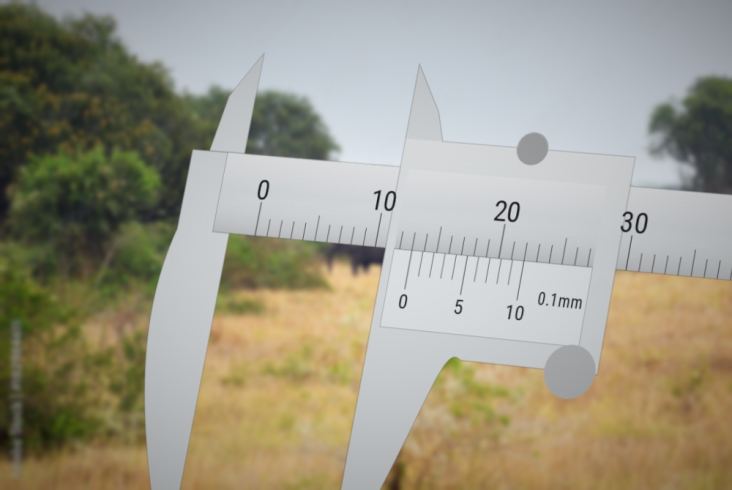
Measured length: 13.0 mm
